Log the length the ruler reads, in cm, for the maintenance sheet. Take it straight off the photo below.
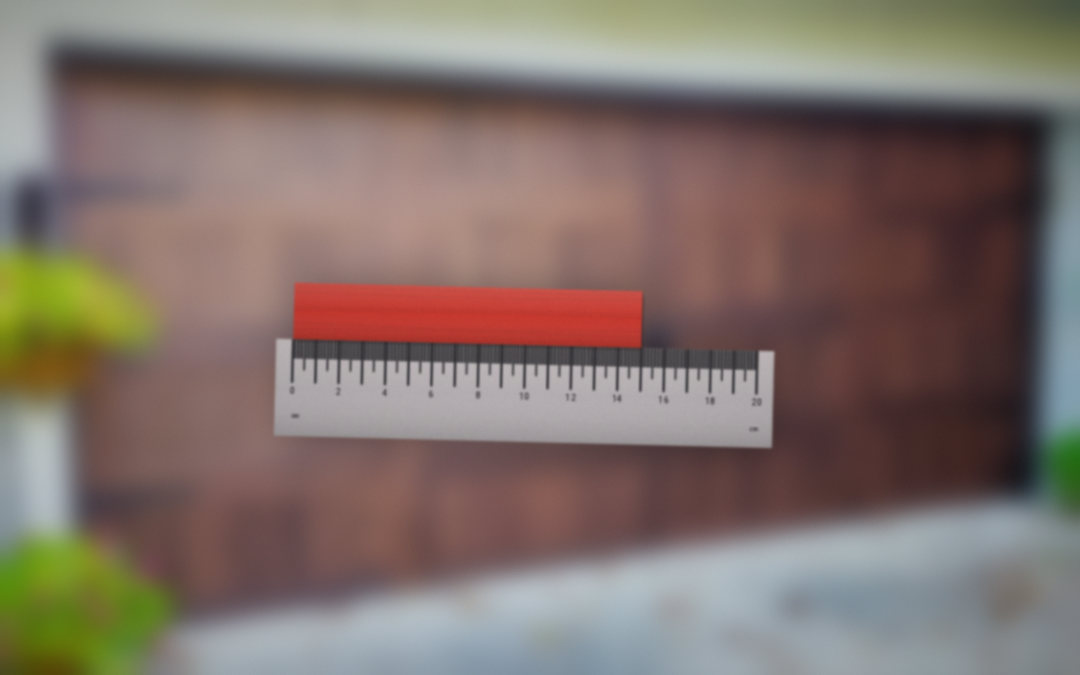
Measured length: 15 cm
